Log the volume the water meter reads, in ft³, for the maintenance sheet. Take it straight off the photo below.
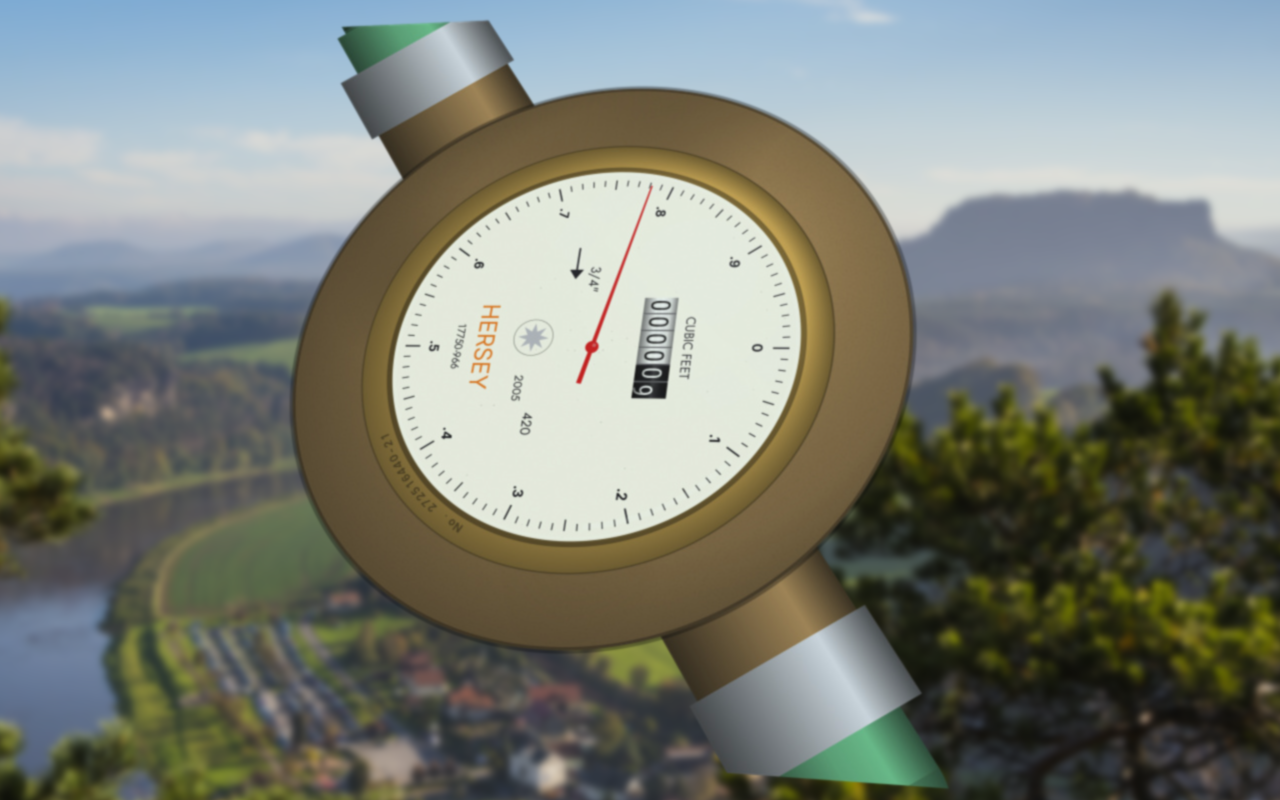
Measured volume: 8.78 ft³
